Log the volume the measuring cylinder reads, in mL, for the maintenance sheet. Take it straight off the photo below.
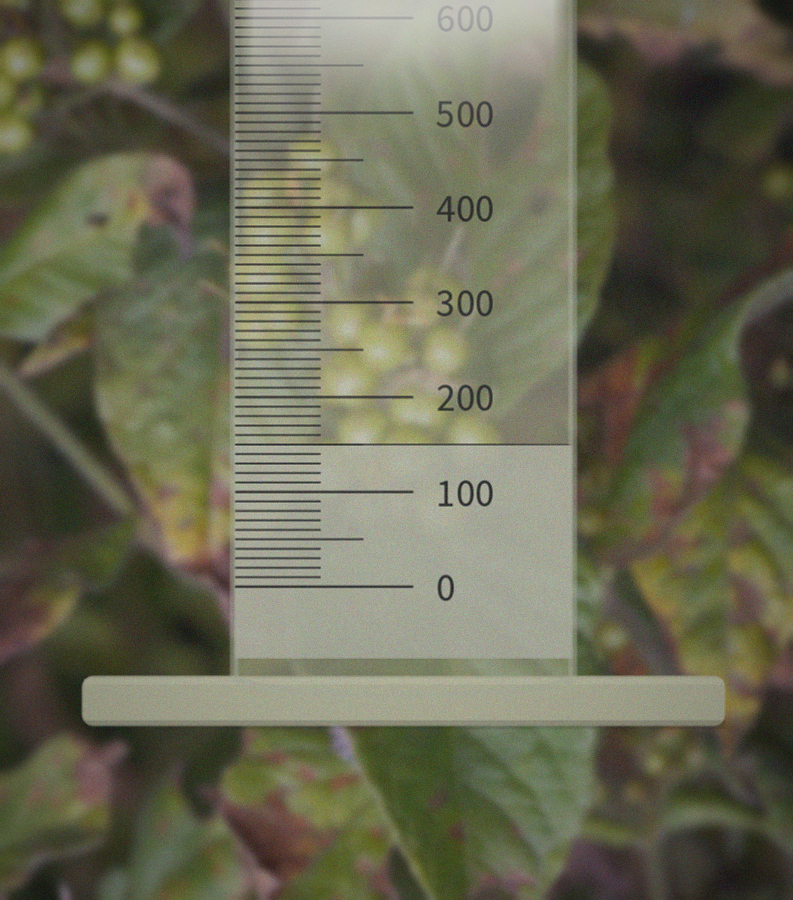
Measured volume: 150 mL
